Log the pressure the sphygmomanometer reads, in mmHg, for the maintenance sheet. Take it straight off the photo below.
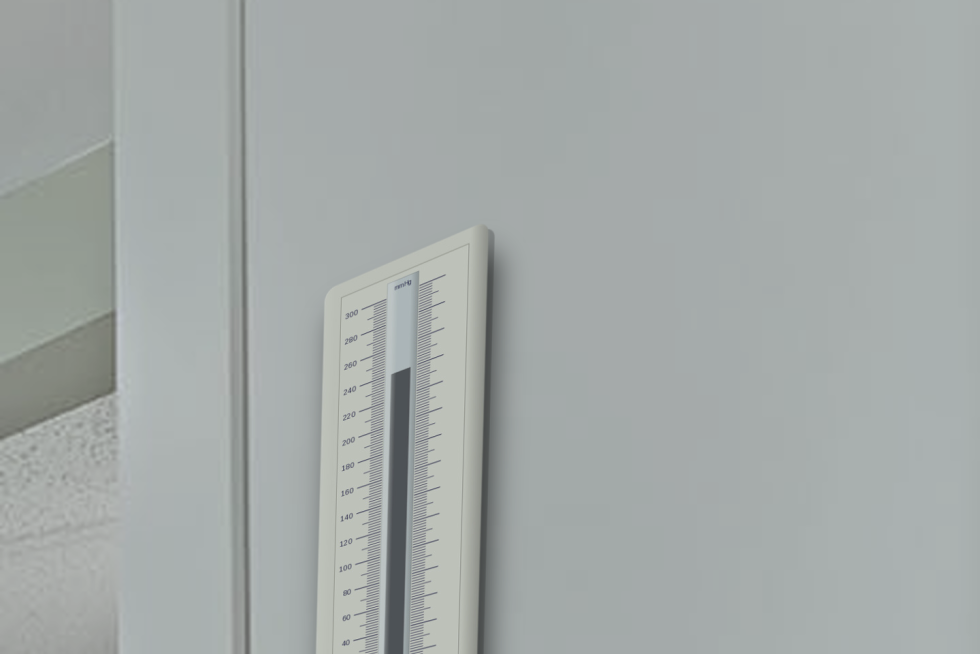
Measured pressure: 240 mmHg
